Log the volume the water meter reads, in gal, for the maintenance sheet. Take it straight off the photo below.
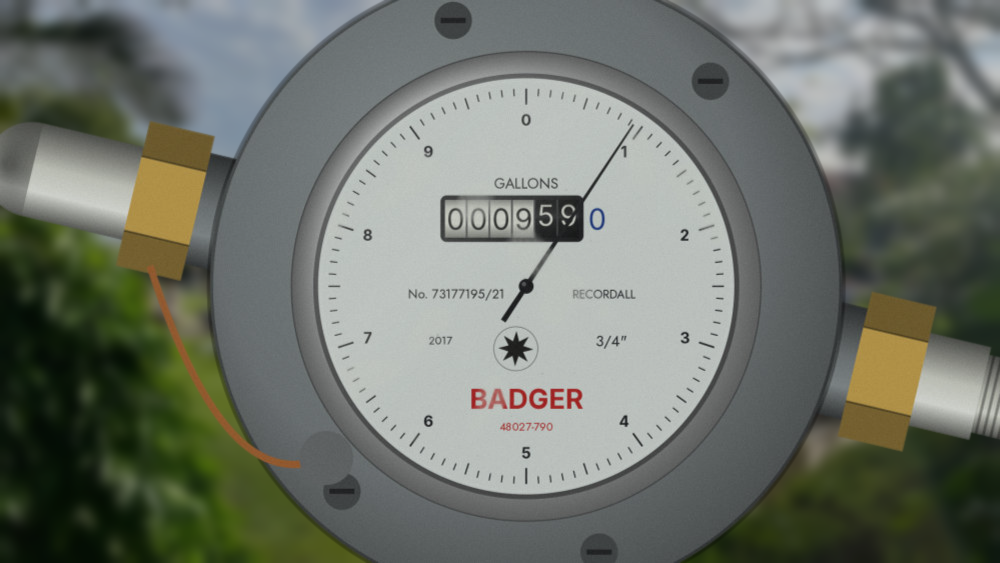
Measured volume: 9590.9 gal
